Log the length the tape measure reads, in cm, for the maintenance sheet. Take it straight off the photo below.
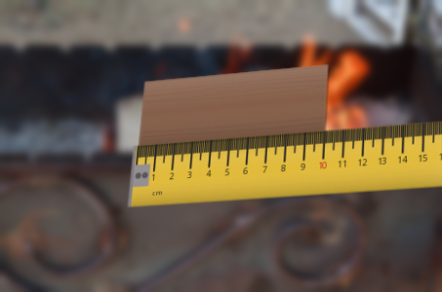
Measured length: 10 cm
